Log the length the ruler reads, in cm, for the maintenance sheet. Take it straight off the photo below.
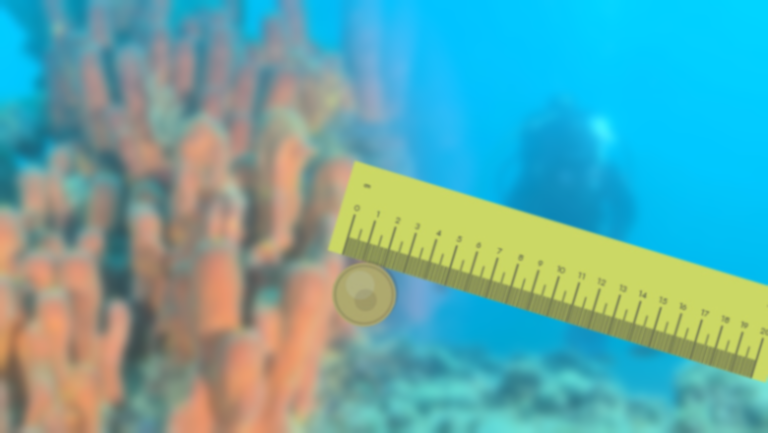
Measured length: 3 cm
